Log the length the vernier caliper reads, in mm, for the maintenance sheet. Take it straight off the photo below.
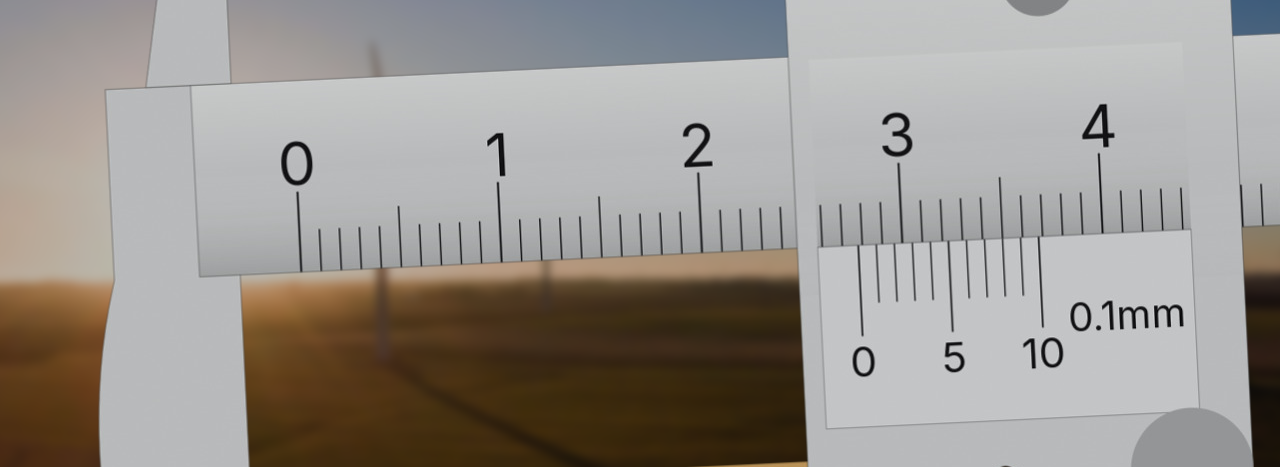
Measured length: 27.8 mm
